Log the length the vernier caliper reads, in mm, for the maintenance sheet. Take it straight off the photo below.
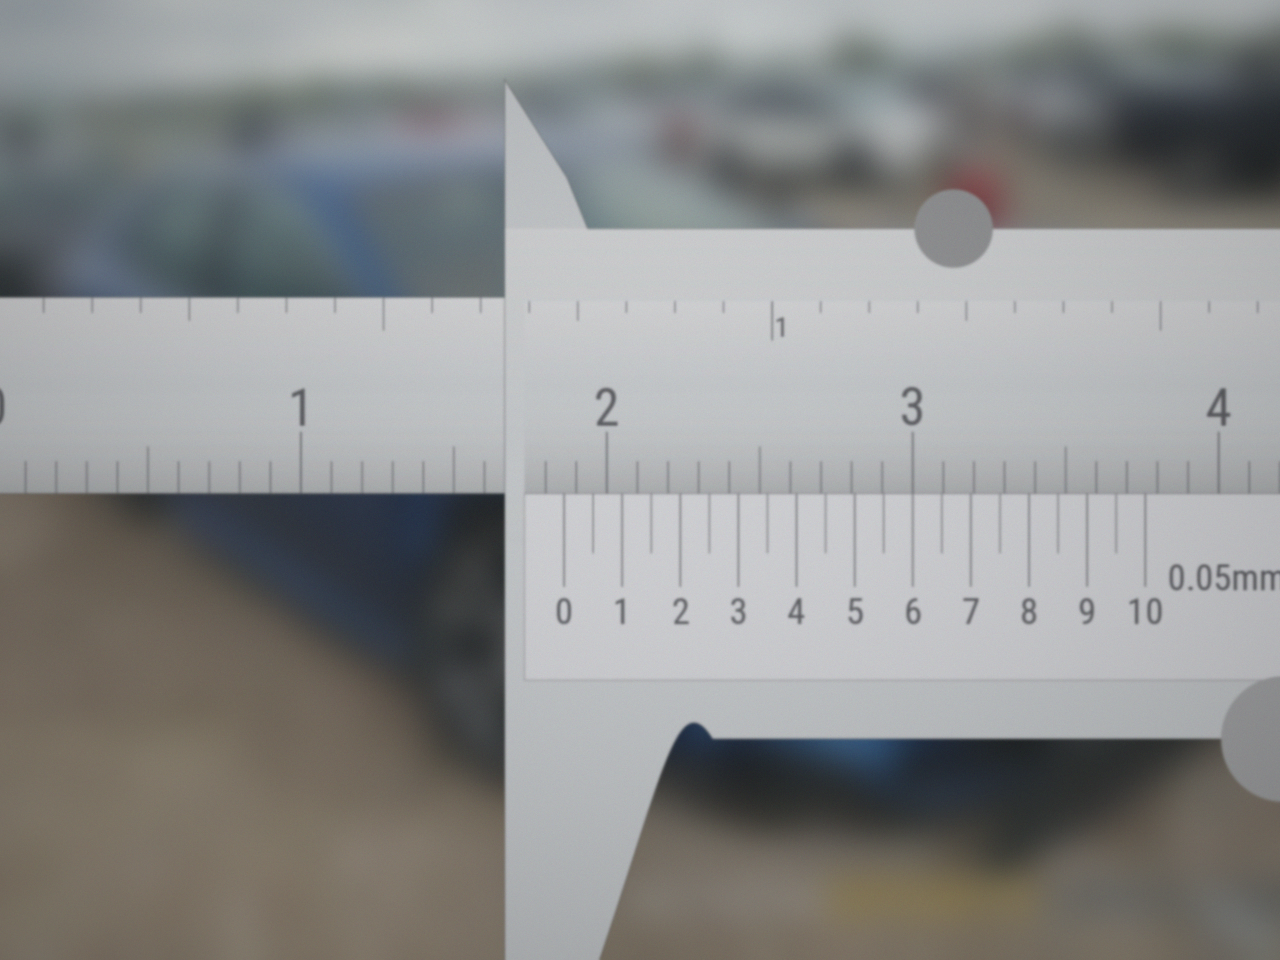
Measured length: 18.6 mm
